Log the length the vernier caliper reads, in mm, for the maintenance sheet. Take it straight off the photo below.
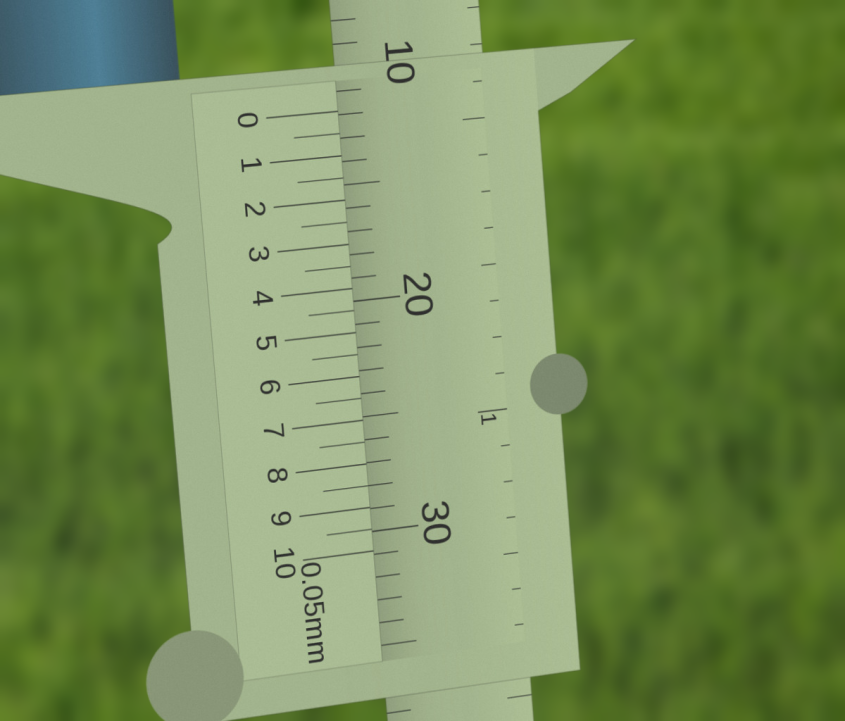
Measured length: 11.85 mm
